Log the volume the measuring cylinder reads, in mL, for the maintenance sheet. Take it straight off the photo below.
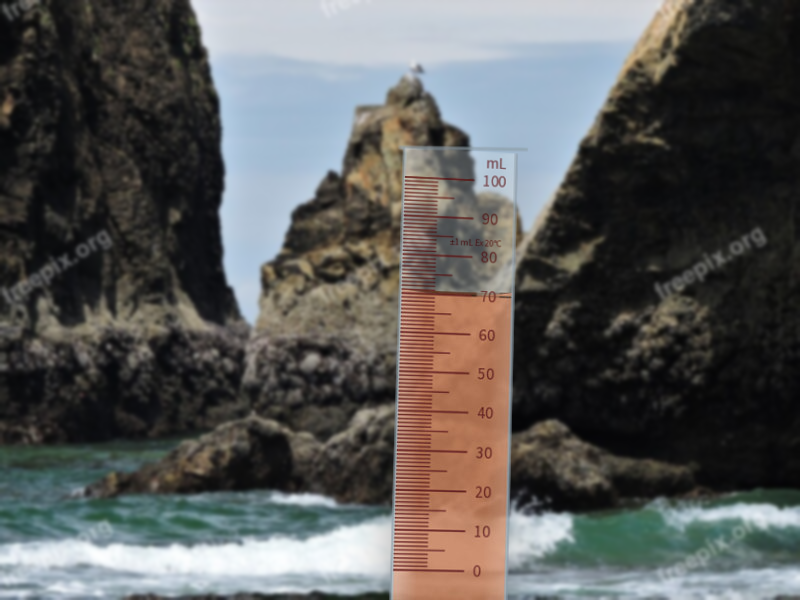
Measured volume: 70 mL
